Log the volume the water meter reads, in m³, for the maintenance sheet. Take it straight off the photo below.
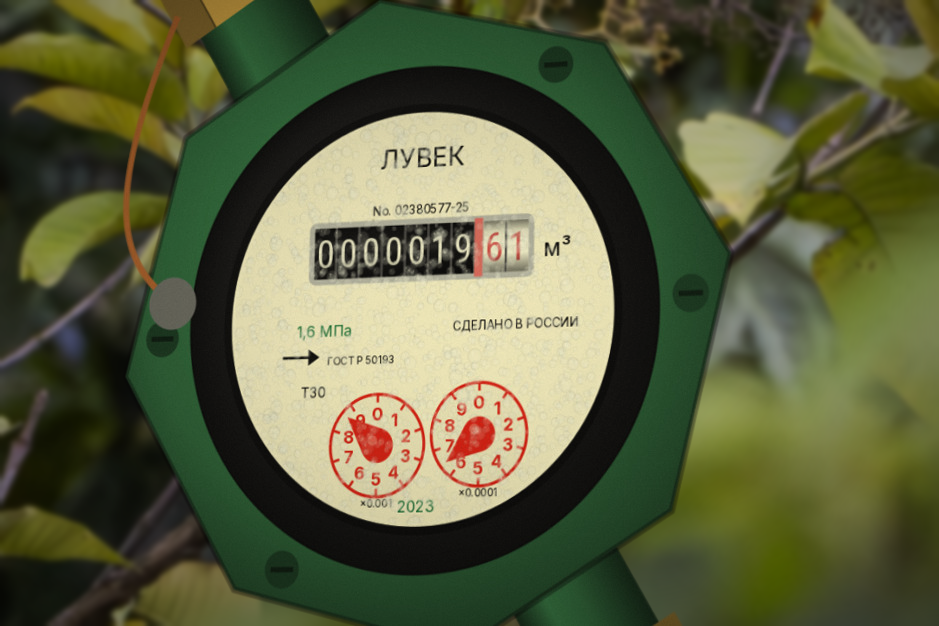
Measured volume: 19.6186 m³
